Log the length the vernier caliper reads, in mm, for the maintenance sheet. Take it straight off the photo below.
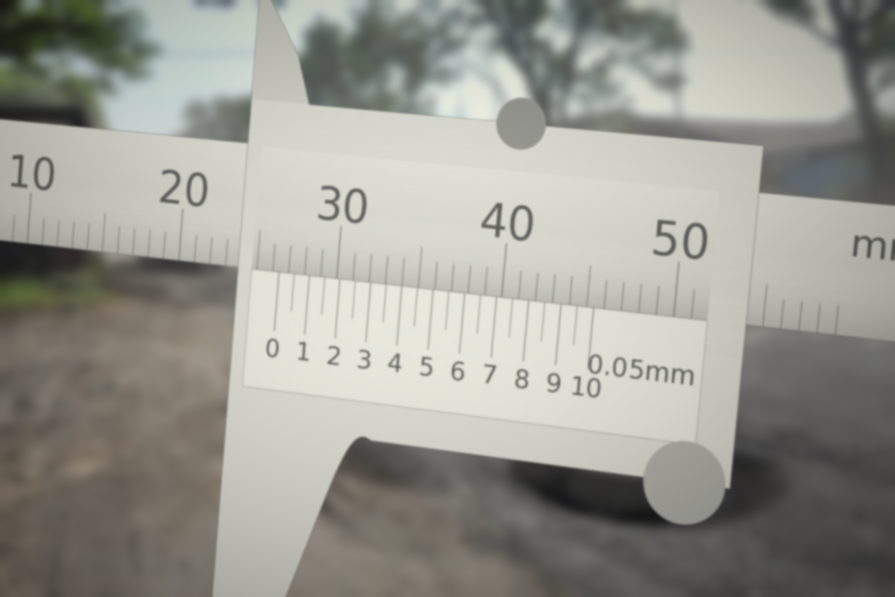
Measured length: 26.4 mm
